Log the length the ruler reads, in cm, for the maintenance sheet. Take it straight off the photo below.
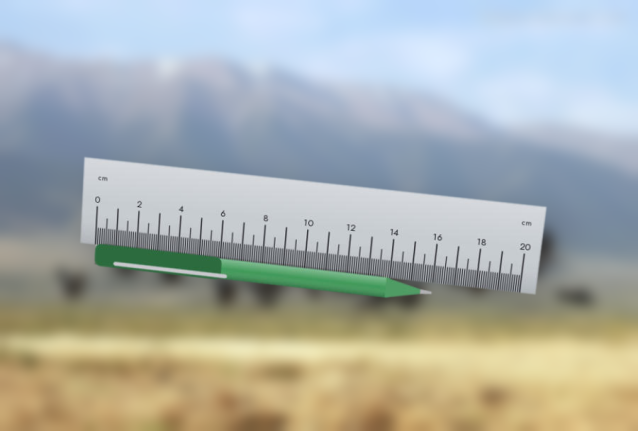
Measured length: 16 cm
